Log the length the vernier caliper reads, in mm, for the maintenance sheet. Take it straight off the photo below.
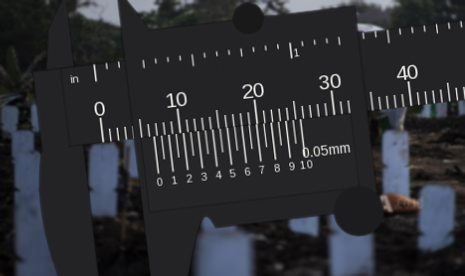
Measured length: 6.6 mm
